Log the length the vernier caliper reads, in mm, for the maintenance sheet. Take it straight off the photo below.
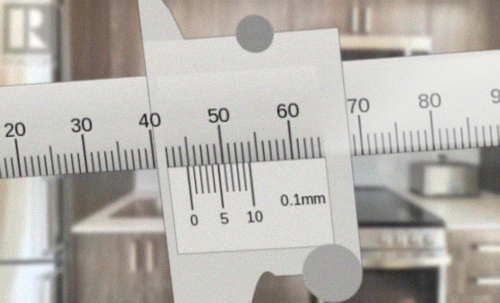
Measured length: 44.8 mm
